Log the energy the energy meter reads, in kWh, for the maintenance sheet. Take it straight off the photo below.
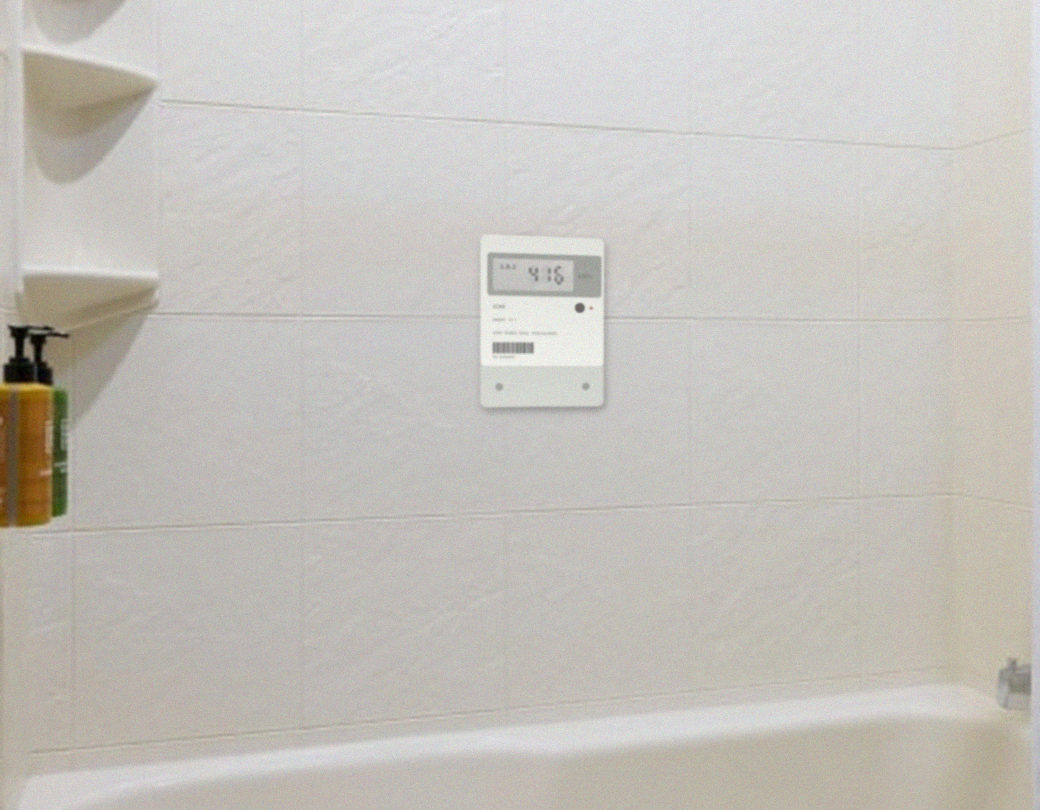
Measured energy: 416 kWh
